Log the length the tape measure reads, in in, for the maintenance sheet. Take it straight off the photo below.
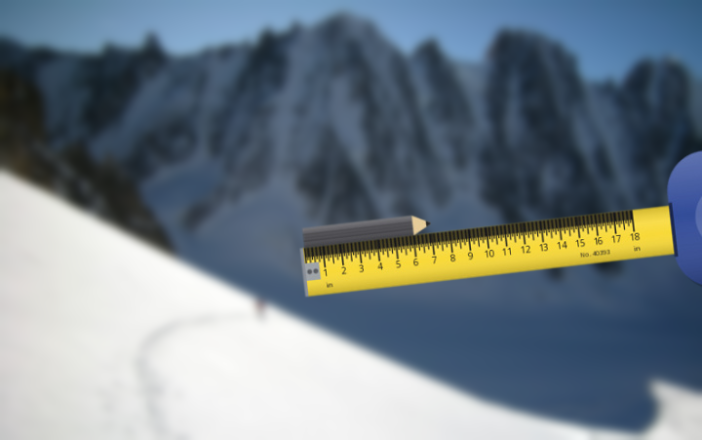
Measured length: 7 in
